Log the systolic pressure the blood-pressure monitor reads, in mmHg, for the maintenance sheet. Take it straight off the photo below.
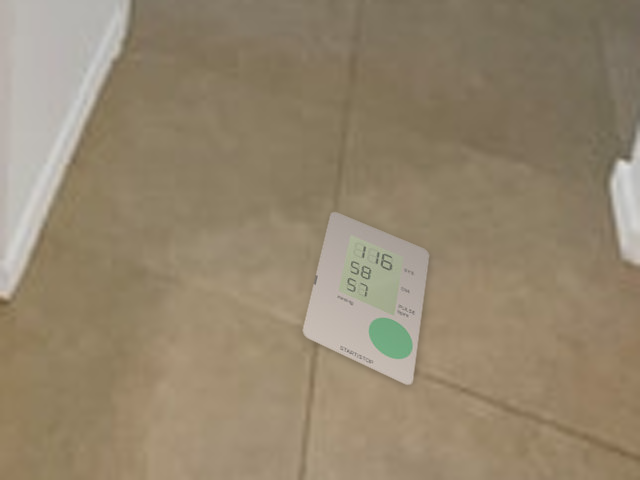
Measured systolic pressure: 116 mmHg
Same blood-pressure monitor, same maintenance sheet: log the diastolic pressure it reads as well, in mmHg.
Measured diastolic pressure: 58 mmHg
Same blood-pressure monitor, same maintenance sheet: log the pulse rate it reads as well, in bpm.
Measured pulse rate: 57 bpm
